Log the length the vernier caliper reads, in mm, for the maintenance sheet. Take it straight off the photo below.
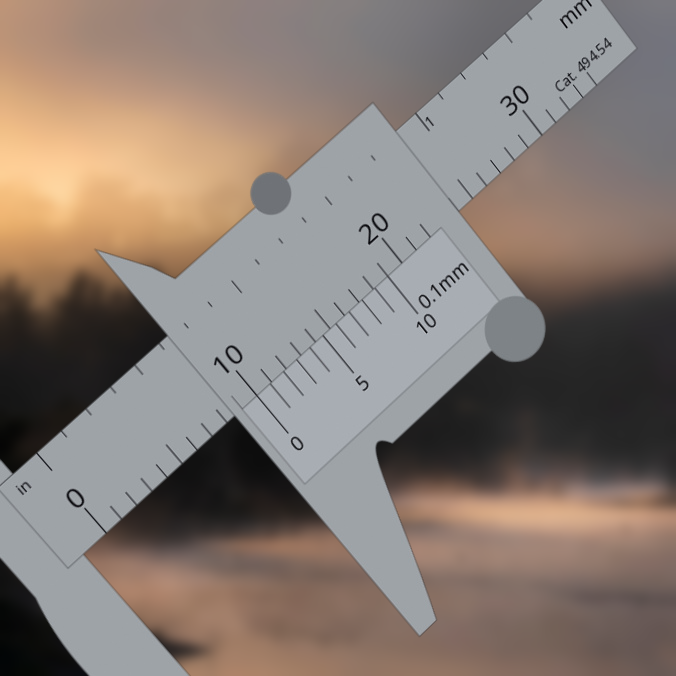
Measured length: 10.0 mm
